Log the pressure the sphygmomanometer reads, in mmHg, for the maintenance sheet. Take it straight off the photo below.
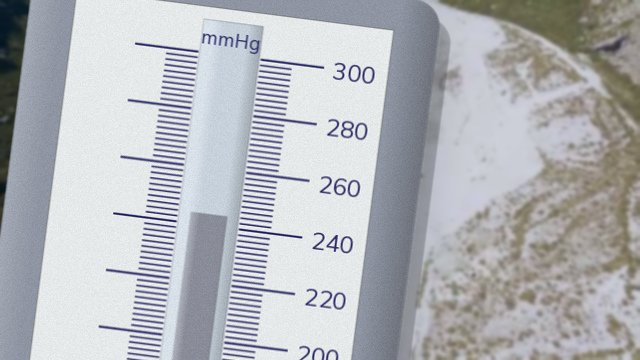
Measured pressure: 244 mmHg
